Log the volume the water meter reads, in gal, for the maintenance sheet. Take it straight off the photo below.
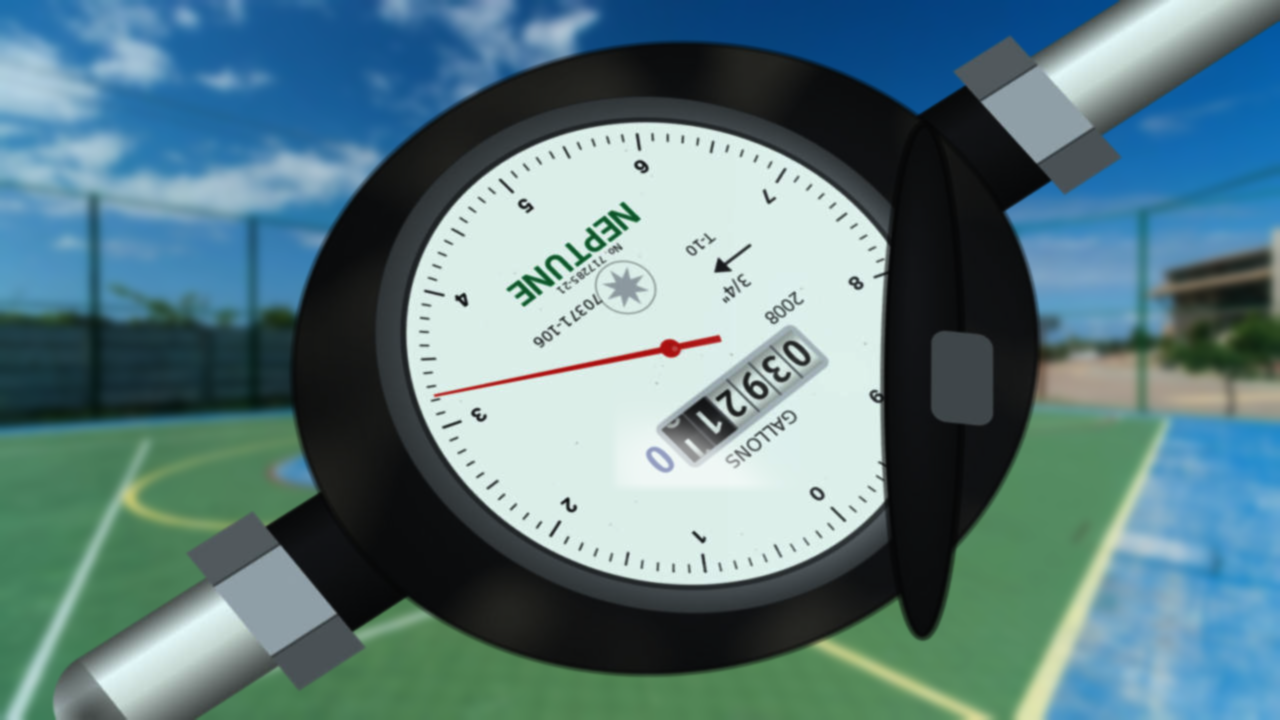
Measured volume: 392113.2 gal
